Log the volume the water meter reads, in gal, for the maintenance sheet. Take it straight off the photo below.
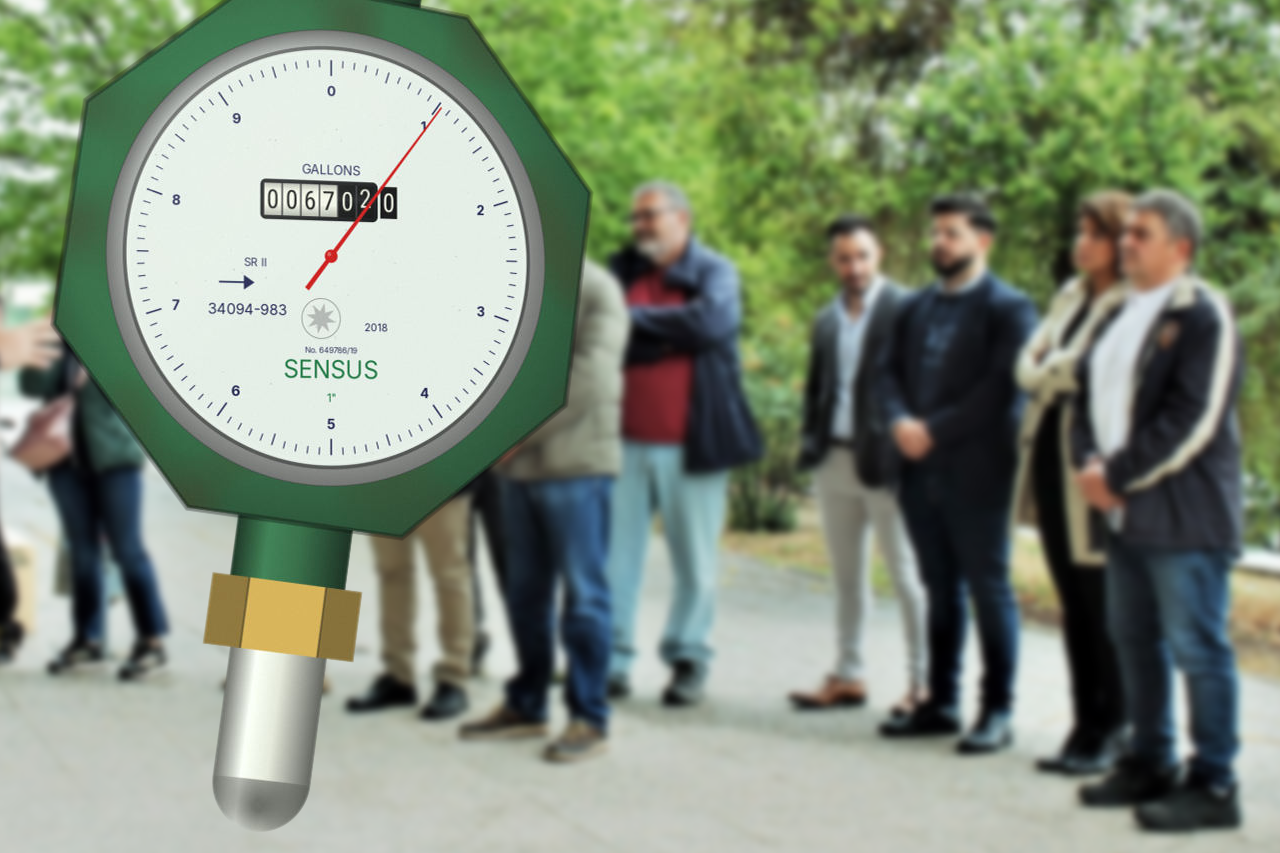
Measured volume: 67021.0 gal
